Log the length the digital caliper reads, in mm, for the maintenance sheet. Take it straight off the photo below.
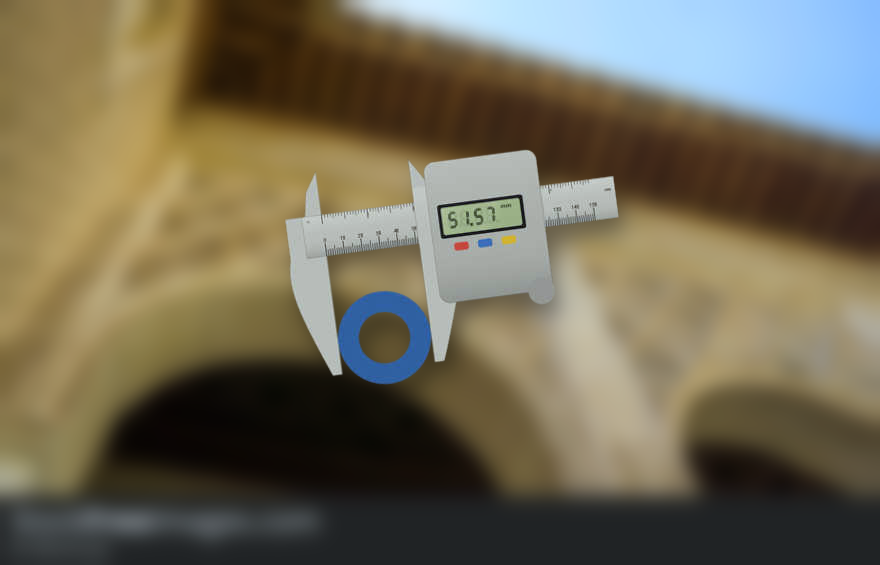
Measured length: 51.57 mm
